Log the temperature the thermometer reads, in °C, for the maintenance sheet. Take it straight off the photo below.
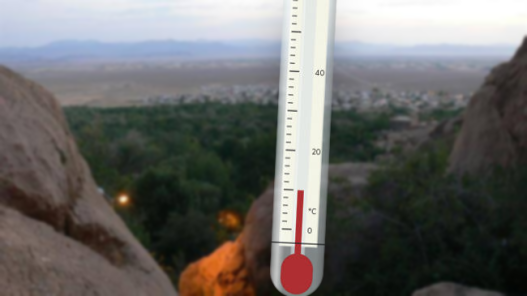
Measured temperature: 10 °C
